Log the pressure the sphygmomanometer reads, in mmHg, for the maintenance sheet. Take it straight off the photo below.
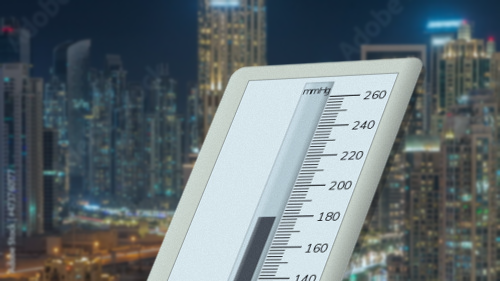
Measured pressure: 180 mmHg
